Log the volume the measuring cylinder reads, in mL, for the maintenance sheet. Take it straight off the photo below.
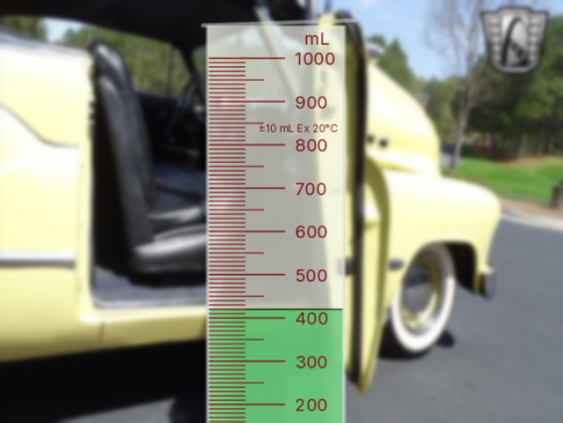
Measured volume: 420 mL
